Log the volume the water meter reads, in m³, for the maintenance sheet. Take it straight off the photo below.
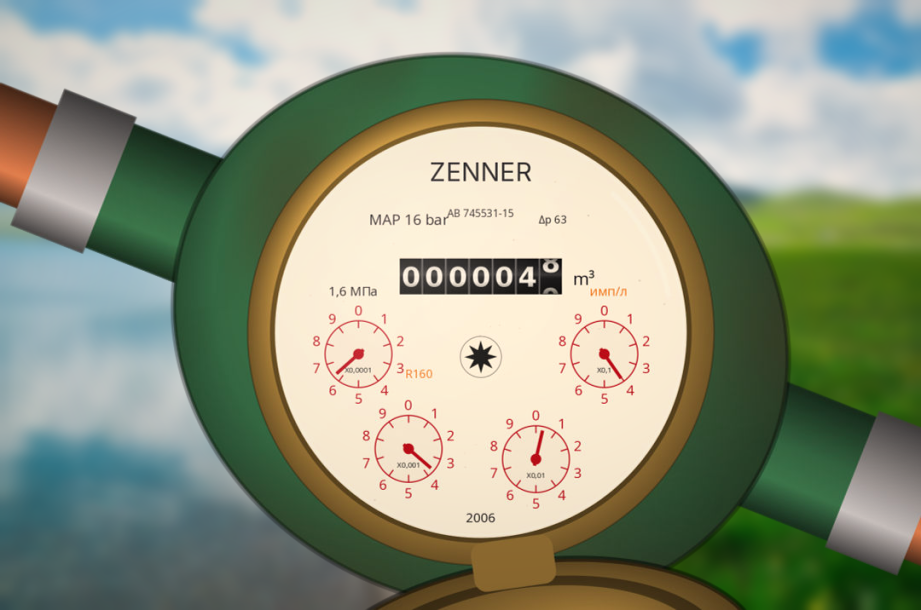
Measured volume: 48.4036 m³
